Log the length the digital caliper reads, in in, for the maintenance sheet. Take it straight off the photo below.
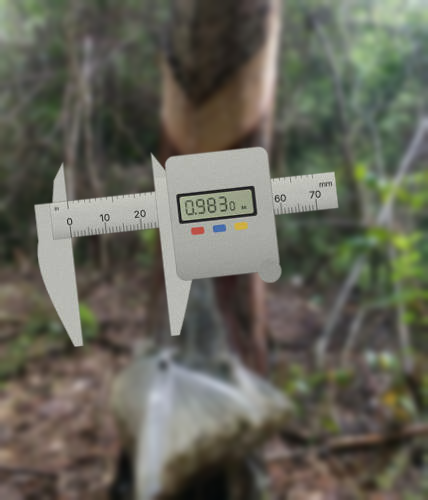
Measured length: 0.9830 in
